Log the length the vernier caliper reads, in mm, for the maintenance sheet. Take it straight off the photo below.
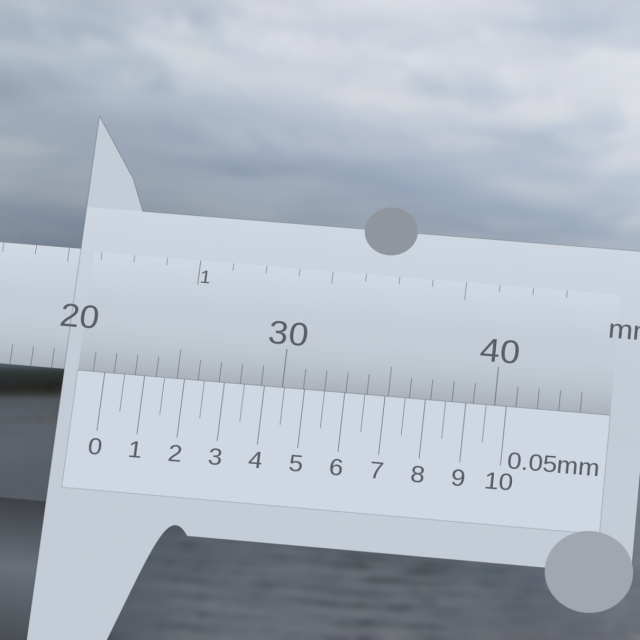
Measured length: 21.55 mm
